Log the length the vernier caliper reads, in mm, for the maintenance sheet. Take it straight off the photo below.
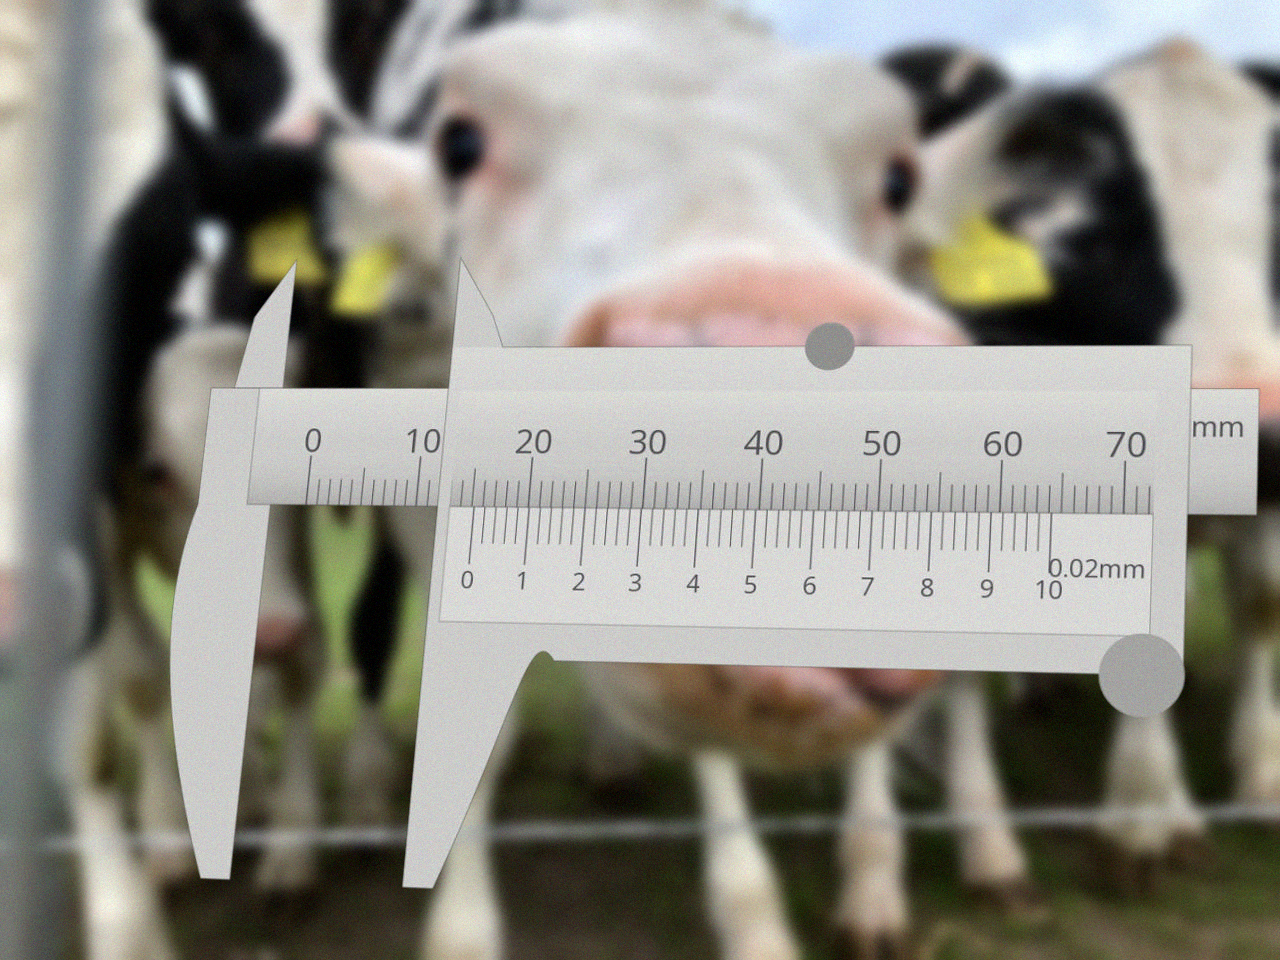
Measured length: 15.2 mm
